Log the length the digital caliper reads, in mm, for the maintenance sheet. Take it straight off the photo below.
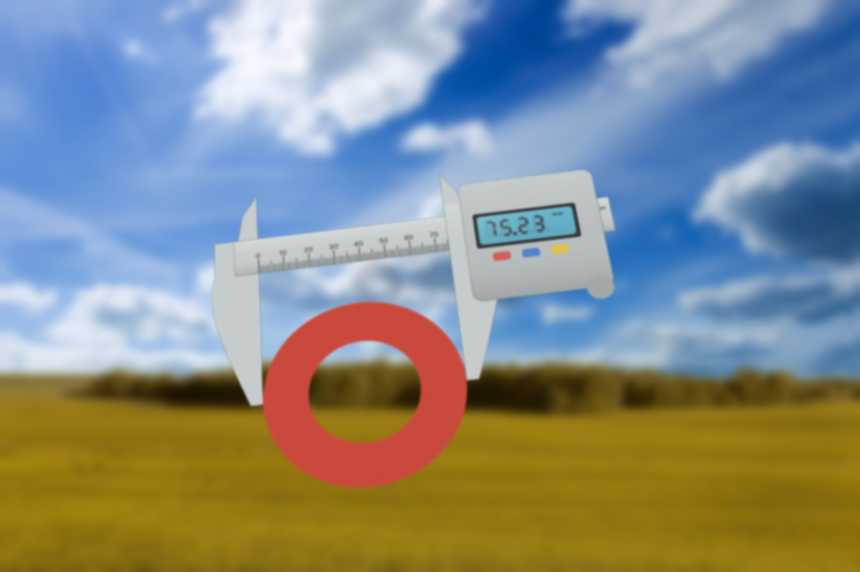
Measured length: 75.23 mm
